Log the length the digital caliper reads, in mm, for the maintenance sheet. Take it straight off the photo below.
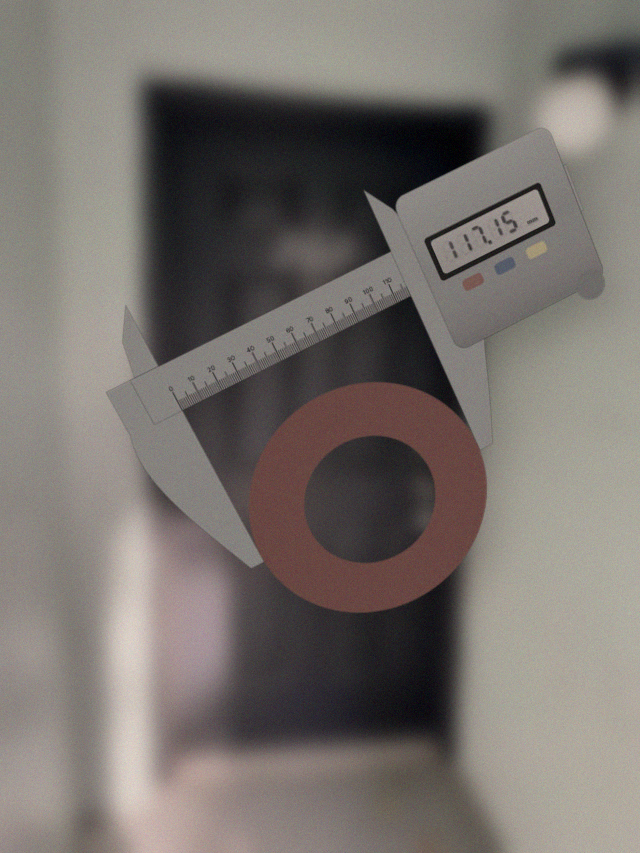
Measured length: 117.15 mm
